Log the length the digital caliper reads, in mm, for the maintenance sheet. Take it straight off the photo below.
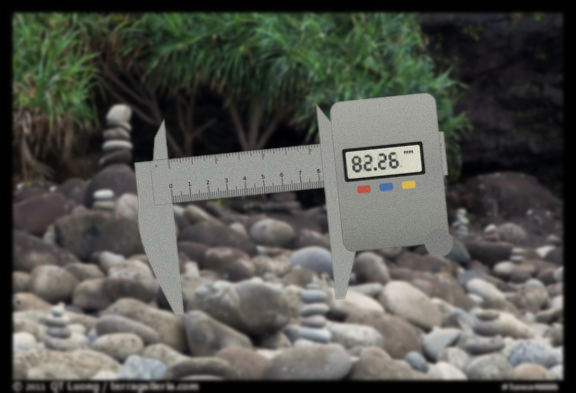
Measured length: 82.26 mm
